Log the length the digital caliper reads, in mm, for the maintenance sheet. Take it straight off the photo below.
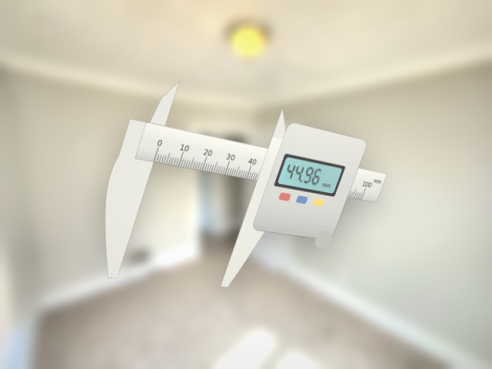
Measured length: 44.96 mm
